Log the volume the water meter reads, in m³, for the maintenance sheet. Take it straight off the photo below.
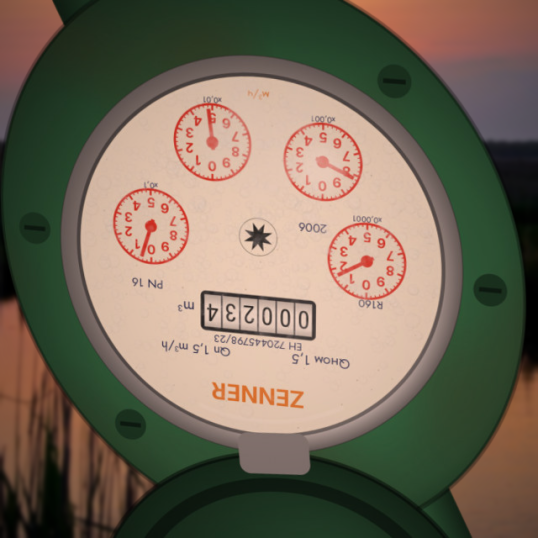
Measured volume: 234.0481 m³
